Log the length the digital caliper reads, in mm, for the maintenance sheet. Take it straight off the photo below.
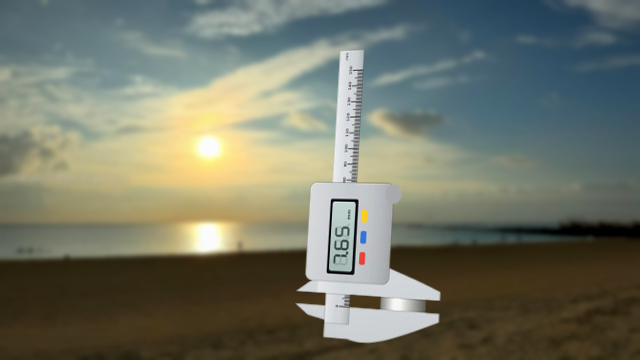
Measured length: 7.65 mm
